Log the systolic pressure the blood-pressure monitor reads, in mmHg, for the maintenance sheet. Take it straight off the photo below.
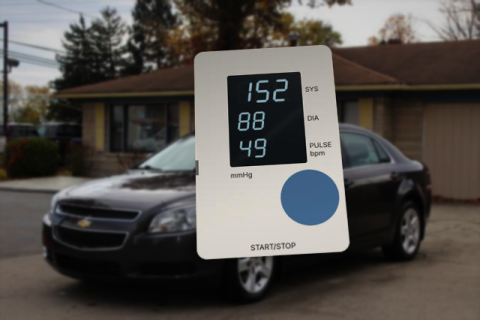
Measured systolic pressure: 152 mmHg
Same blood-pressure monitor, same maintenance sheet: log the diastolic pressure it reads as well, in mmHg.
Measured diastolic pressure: 88 mmHg
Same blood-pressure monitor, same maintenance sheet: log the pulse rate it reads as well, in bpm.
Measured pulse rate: 49 bpm
